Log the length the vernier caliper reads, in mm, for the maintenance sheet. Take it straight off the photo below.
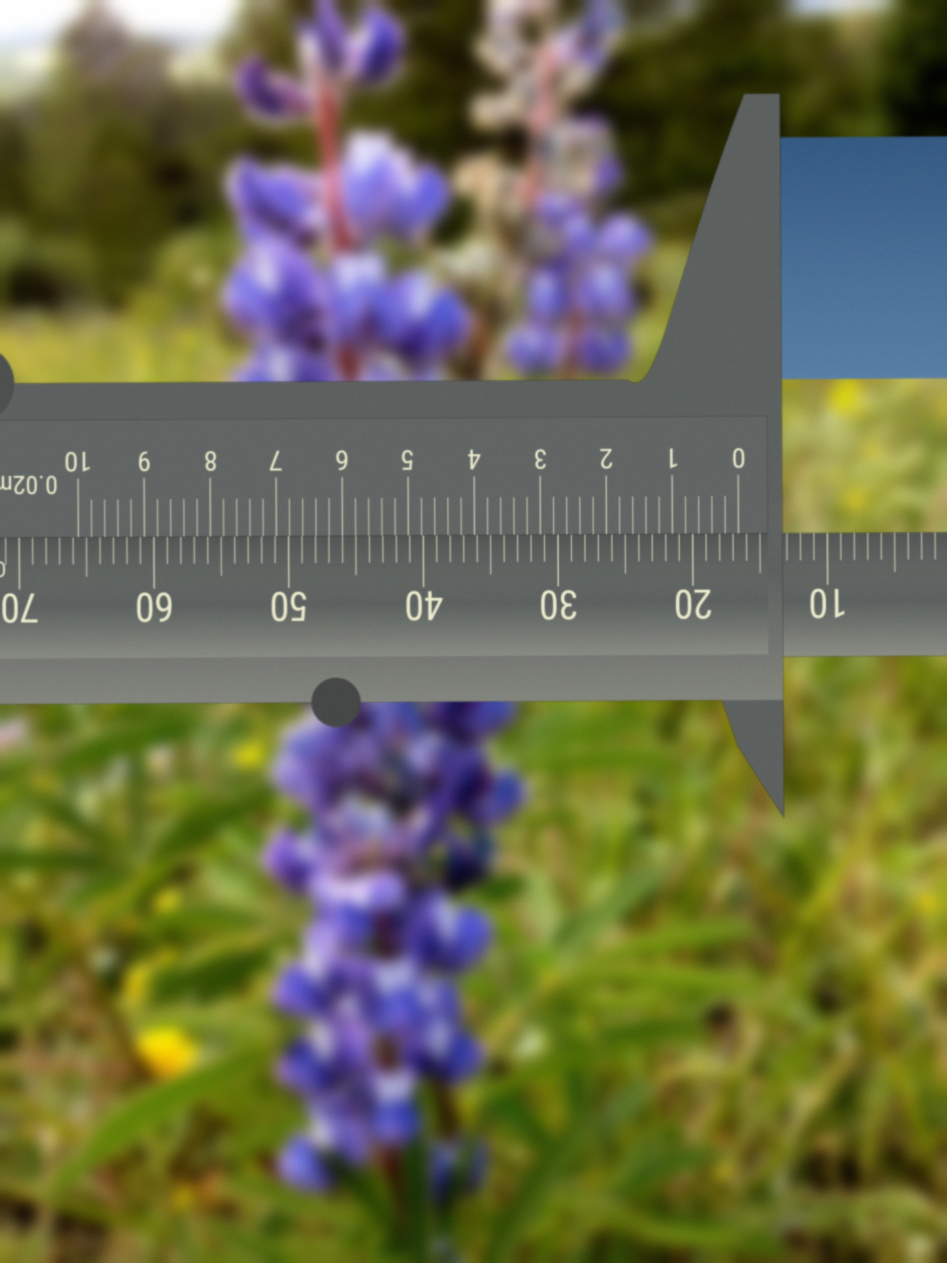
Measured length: 16.6 mm
